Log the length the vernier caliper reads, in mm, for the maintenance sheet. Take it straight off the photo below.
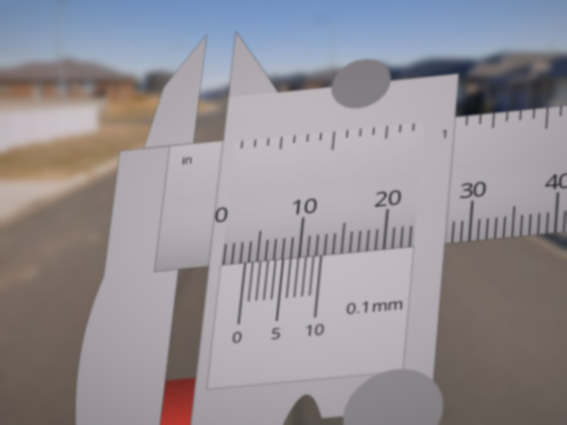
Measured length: 3.6 mm
